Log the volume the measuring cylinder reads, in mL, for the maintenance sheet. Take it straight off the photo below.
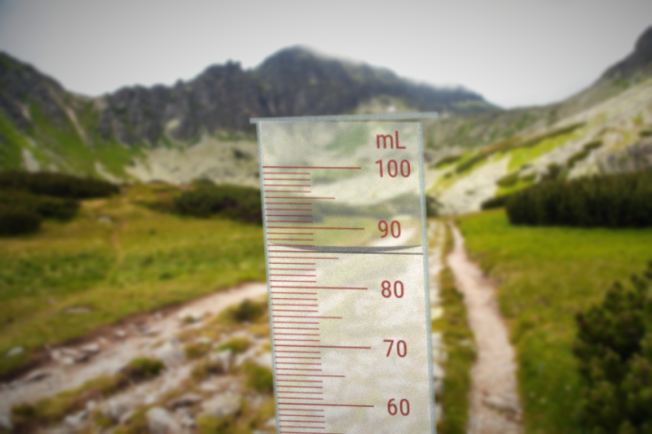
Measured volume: 86 mL
